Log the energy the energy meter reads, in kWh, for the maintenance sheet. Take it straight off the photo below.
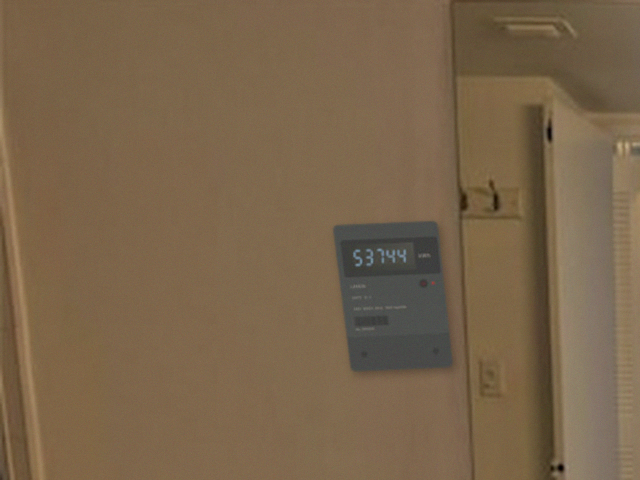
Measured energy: 53744 kWh
